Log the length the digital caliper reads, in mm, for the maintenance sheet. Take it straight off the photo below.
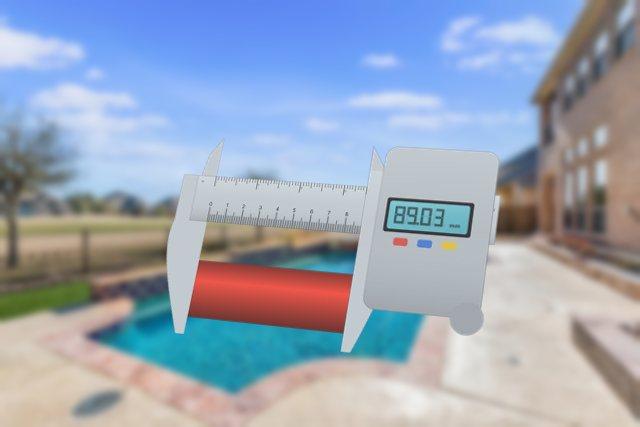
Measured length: 89.03 mm
